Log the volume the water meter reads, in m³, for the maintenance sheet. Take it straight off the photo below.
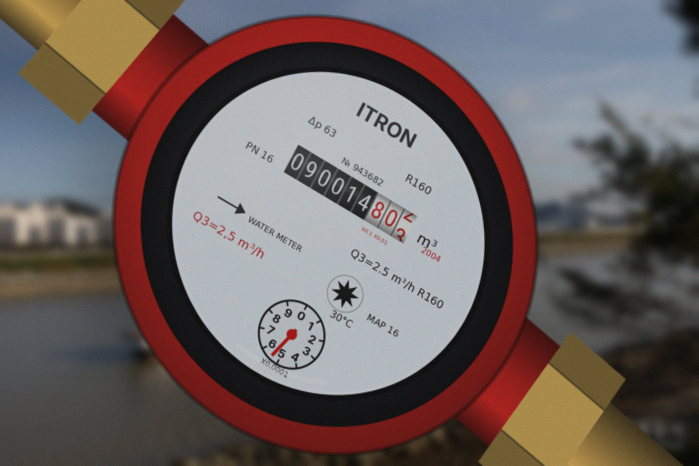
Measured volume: 90014.8025 m³
